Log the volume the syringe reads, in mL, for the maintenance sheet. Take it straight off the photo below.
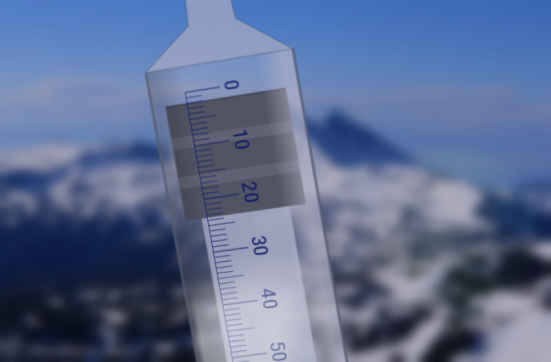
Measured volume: 2 mL
